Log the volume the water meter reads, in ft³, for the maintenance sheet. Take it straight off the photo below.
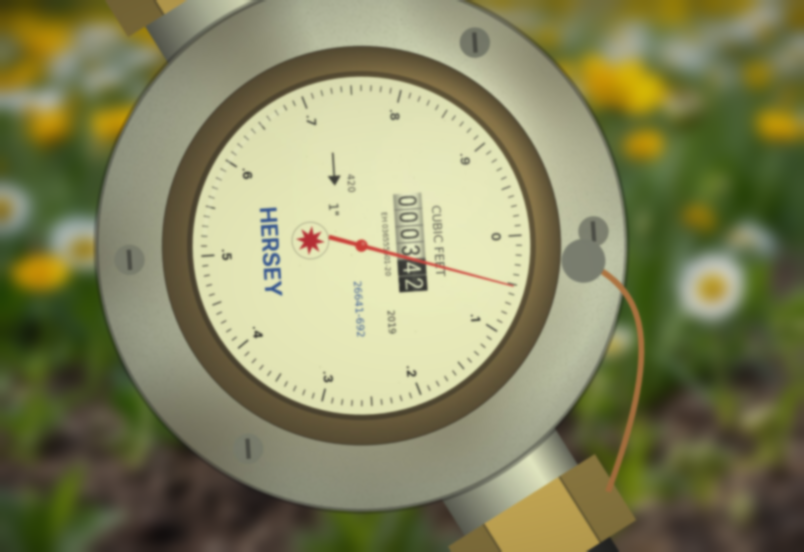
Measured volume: 342.05 ft³
